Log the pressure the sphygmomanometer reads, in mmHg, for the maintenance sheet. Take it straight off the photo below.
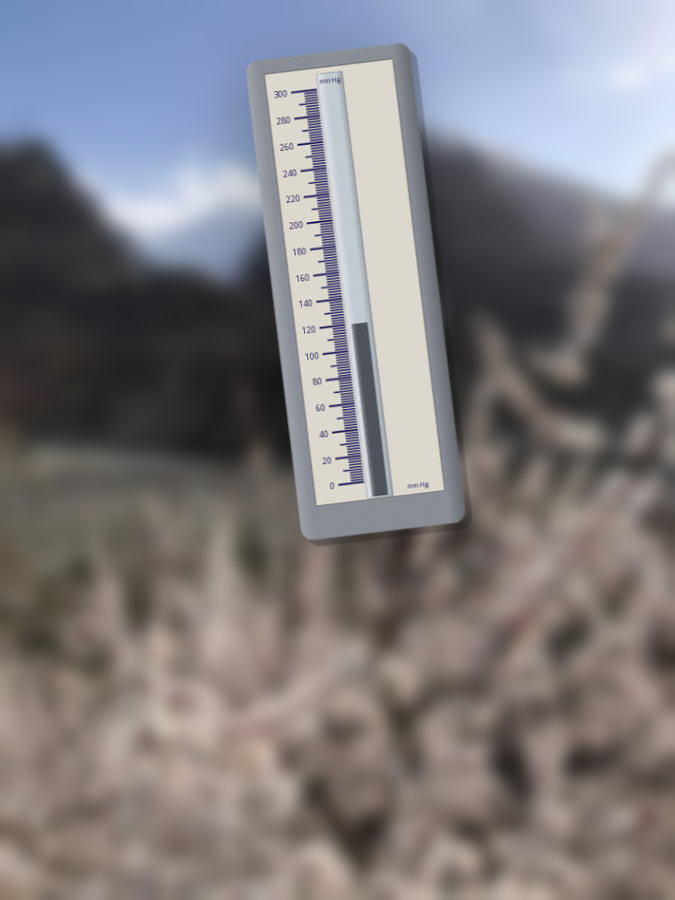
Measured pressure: 120 mmHg
